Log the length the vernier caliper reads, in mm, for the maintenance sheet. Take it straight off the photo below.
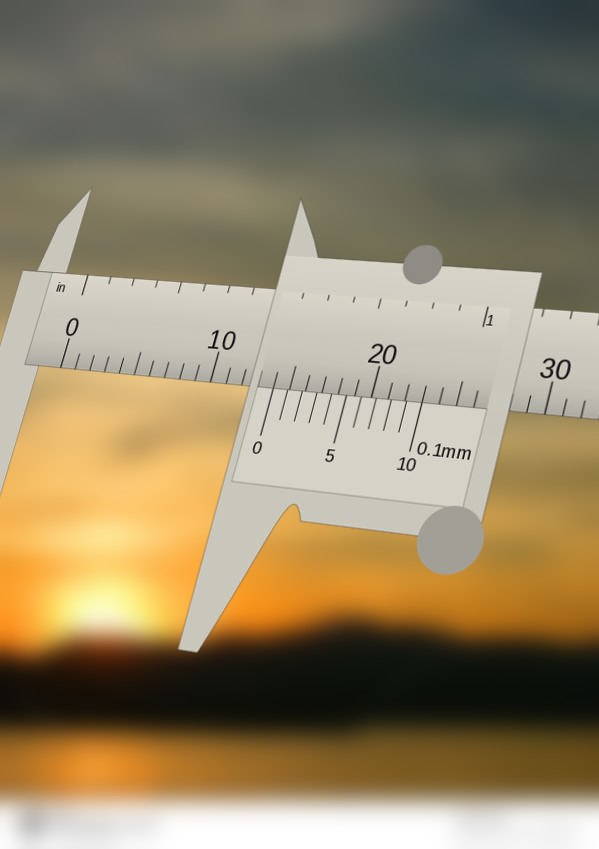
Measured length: 14.0 mm
